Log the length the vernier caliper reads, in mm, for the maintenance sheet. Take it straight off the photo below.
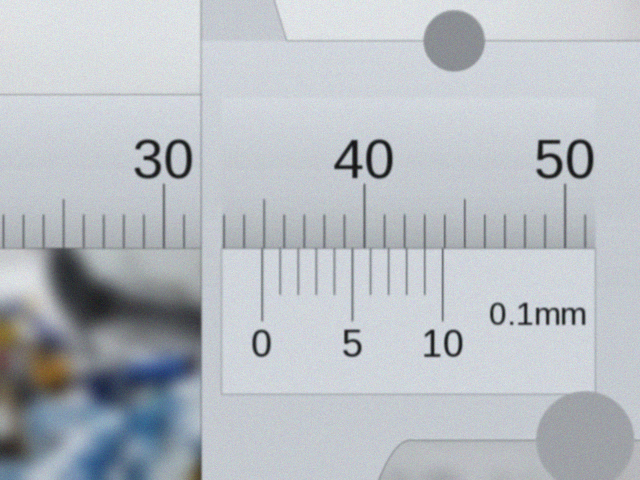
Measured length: 34.9 mm
